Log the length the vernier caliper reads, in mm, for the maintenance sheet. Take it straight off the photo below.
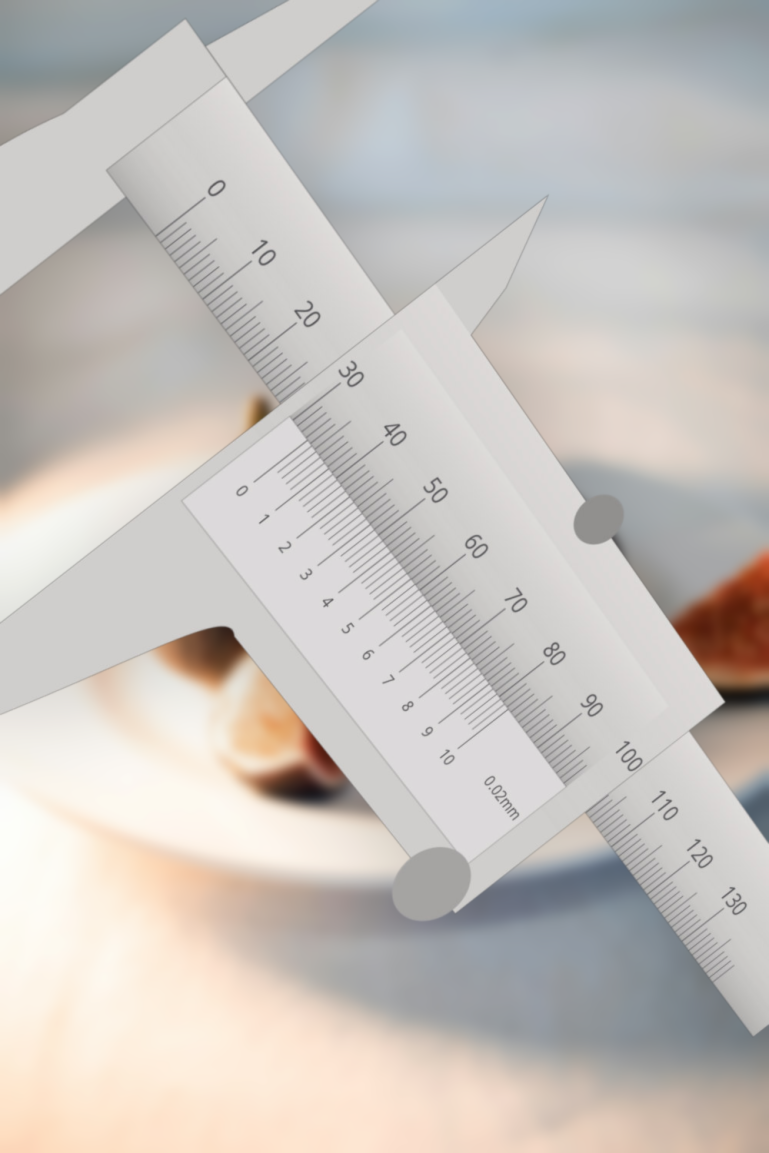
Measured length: 33.4 mm
